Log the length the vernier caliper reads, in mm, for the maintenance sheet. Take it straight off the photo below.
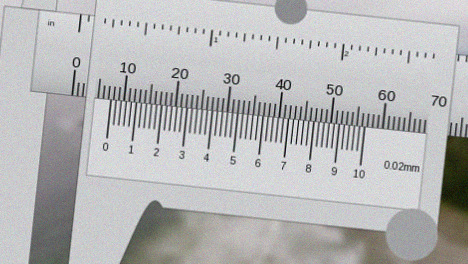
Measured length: 7.5 mm
